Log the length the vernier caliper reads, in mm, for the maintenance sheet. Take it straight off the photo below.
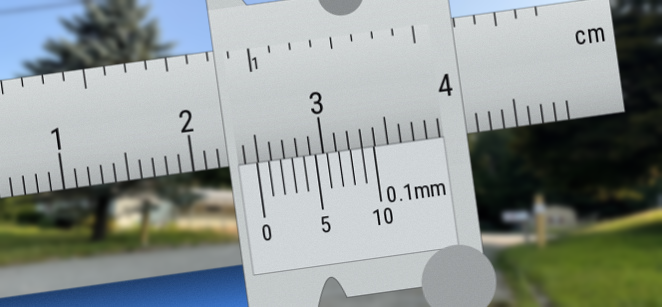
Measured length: 24.9 mm
